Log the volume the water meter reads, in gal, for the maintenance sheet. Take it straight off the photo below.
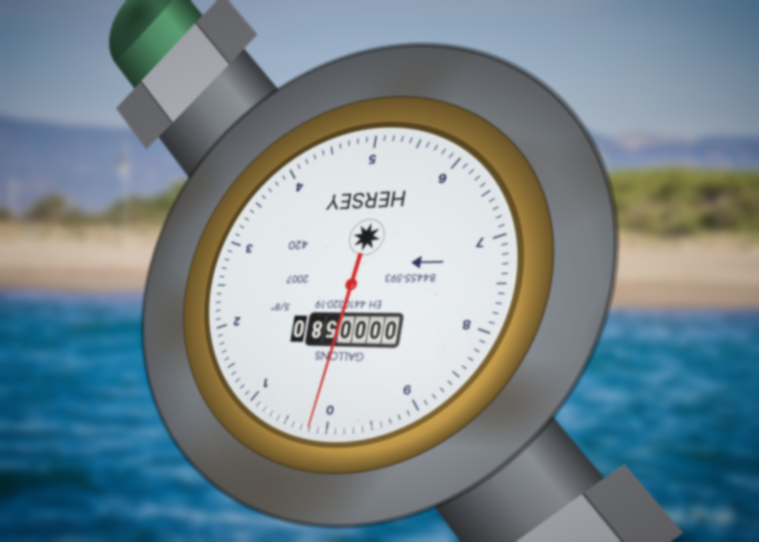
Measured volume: 580.2 gal
